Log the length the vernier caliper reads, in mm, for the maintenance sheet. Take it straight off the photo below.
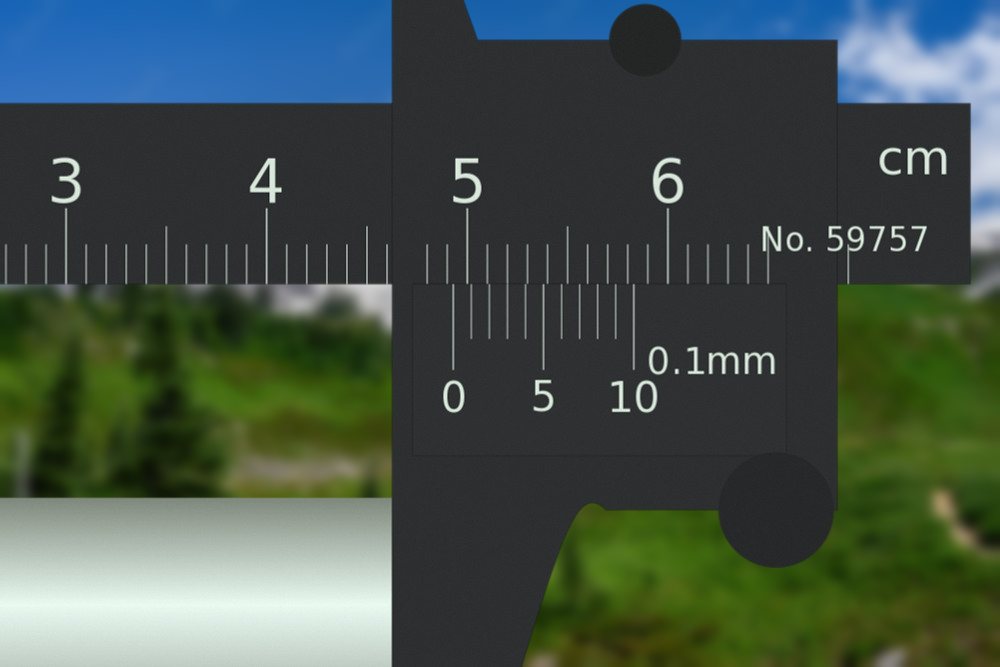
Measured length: 49.3 mm
